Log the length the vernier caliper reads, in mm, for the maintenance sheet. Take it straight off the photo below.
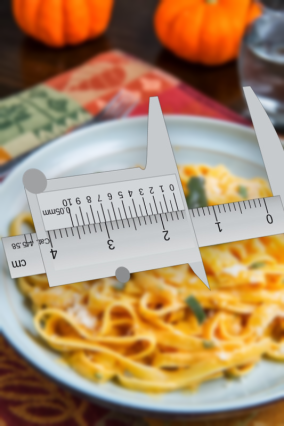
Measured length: 16.6 mm
